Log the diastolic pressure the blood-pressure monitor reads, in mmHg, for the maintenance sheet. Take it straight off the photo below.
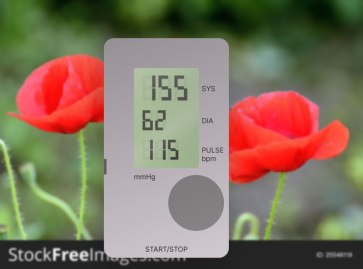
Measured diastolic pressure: 62 mmHg
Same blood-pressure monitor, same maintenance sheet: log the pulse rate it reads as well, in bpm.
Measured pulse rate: 115 bpm
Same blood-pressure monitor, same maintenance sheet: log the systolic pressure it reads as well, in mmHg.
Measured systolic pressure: 155 mmHg
